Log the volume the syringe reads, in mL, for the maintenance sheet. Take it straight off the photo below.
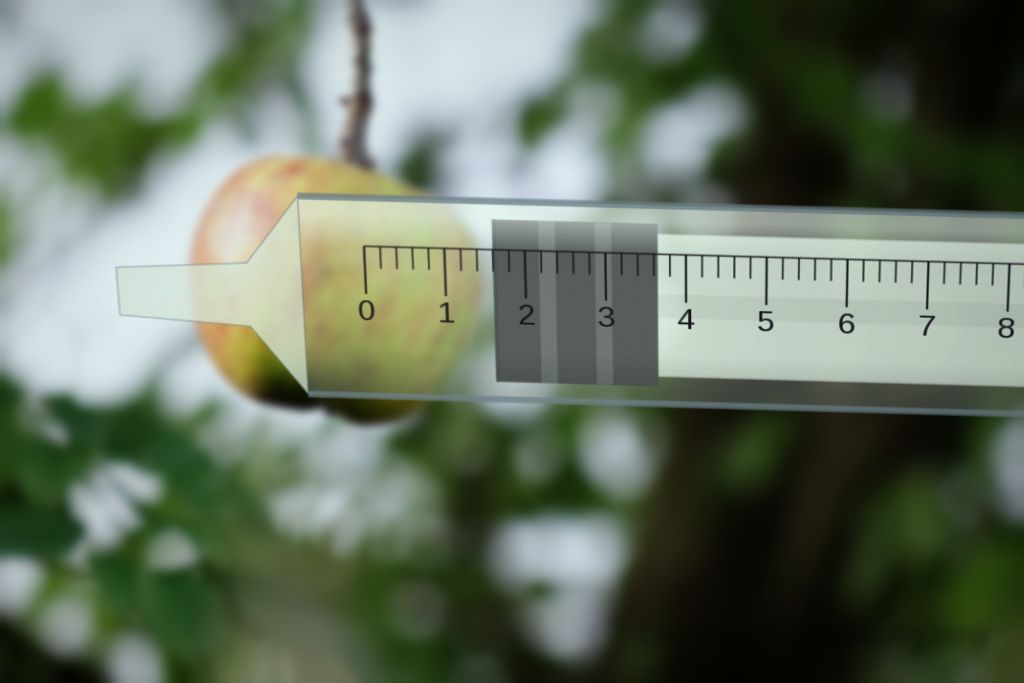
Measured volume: 1.6 mL
